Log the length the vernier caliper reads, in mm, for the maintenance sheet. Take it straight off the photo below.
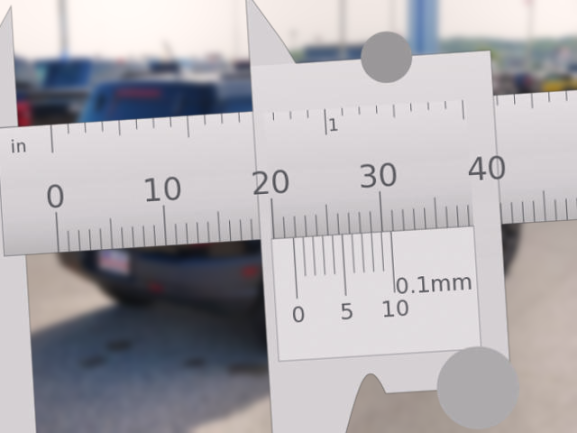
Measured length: 21.8 mm
